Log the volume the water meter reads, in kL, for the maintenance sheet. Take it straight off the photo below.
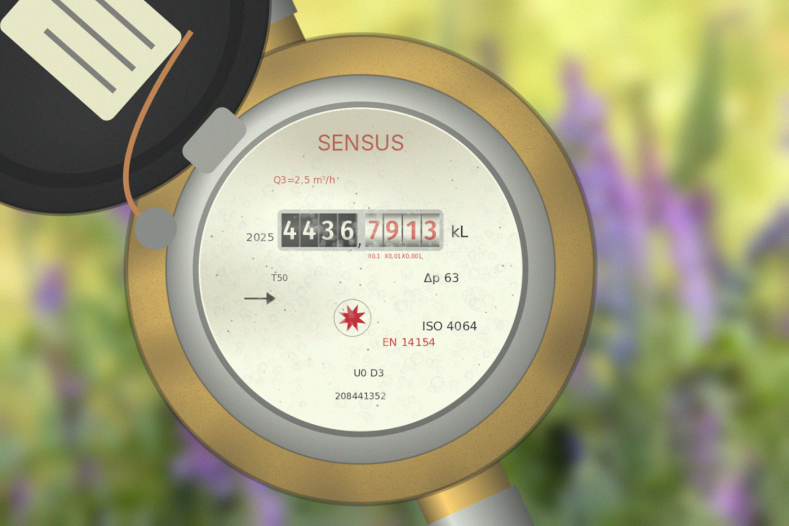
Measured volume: 4436.7913 kL
